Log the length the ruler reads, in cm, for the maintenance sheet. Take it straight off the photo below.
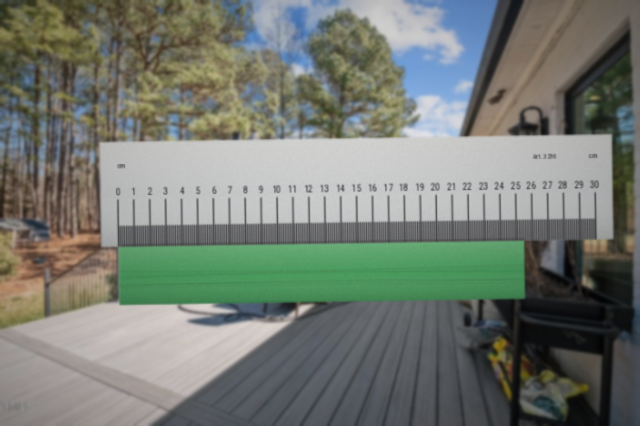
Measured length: 25.5 cm
